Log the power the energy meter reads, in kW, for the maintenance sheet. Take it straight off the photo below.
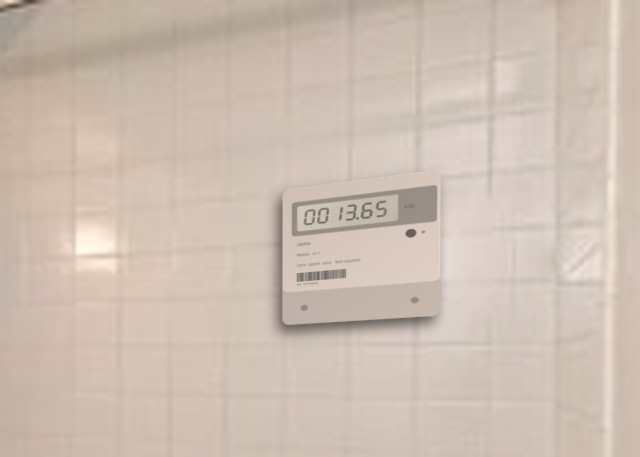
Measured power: 13.65 kW
